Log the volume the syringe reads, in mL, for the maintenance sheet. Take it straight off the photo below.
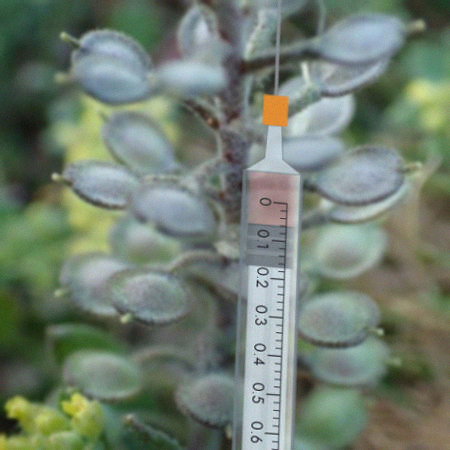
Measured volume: 0.06 mL
